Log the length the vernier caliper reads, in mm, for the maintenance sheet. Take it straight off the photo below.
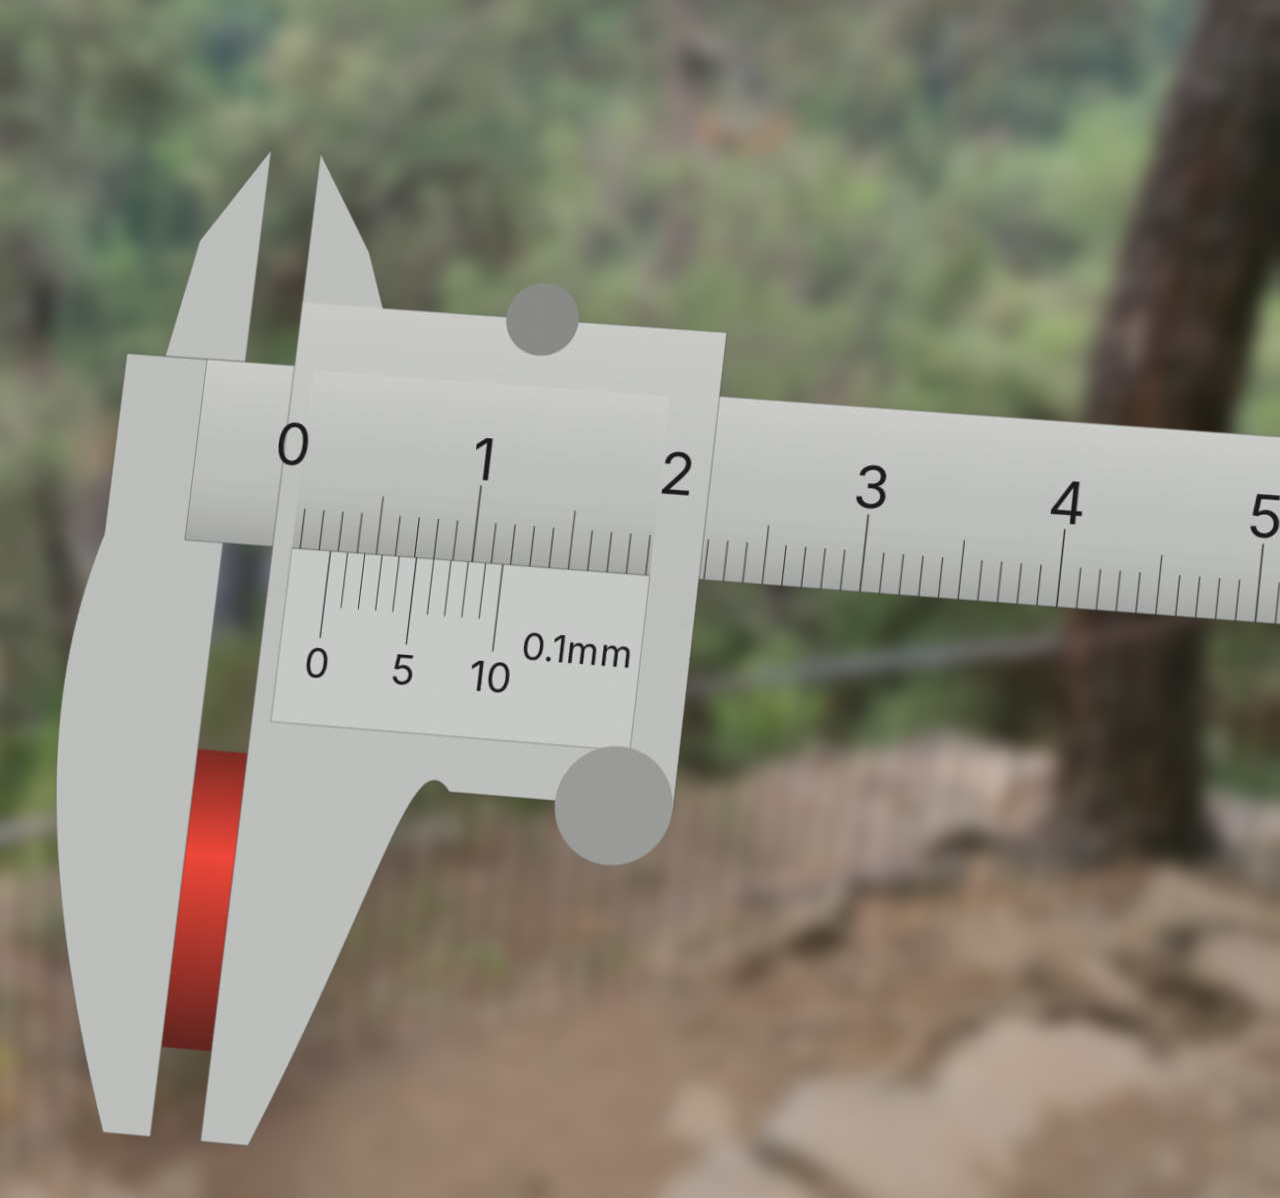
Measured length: 2.6 mm
